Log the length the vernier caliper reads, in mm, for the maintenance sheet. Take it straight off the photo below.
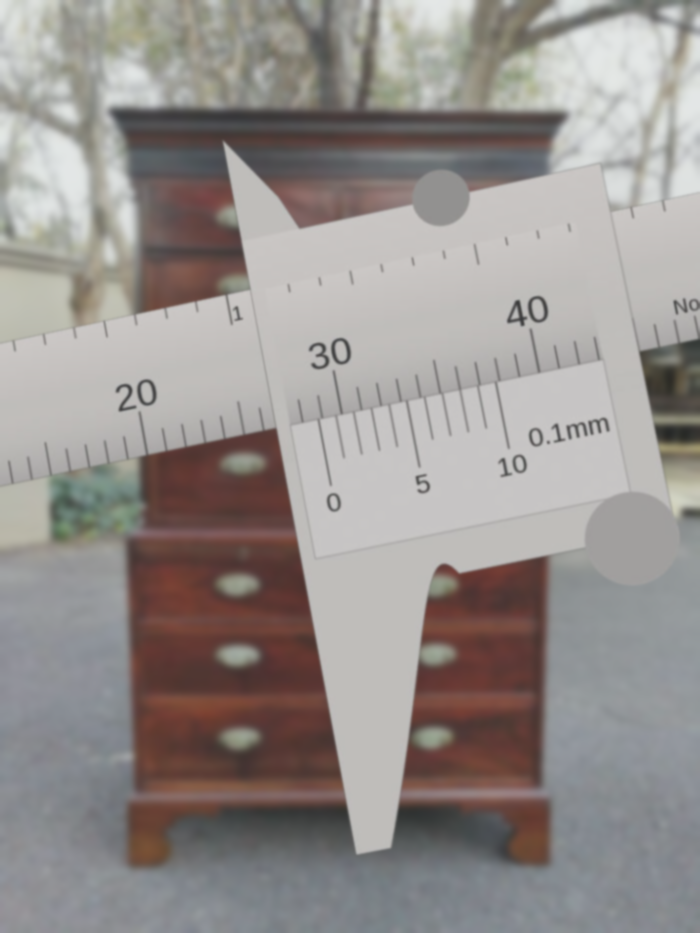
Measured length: 28.8 mm
